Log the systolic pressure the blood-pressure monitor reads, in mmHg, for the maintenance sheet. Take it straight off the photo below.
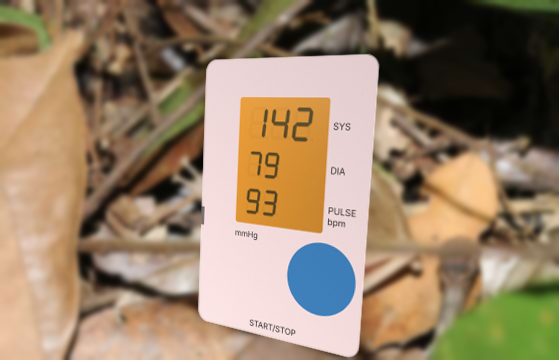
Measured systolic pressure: 142 mmHg
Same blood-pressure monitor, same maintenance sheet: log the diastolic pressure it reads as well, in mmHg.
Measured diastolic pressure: 79 mmHg
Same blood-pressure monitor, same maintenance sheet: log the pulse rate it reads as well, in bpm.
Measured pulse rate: 93 bpm
